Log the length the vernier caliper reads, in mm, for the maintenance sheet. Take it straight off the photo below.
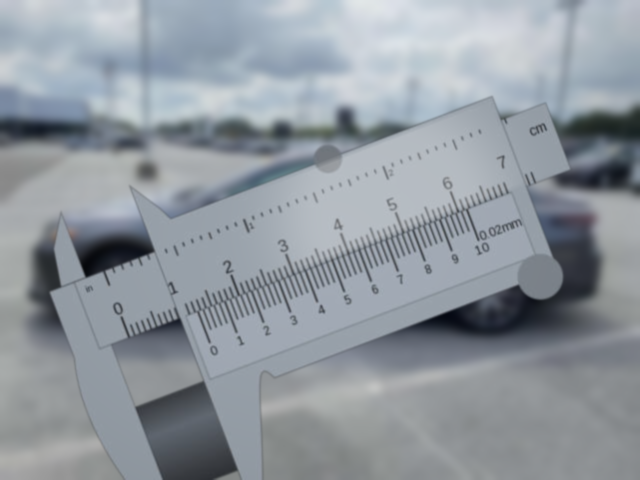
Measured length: 12.5 mm
